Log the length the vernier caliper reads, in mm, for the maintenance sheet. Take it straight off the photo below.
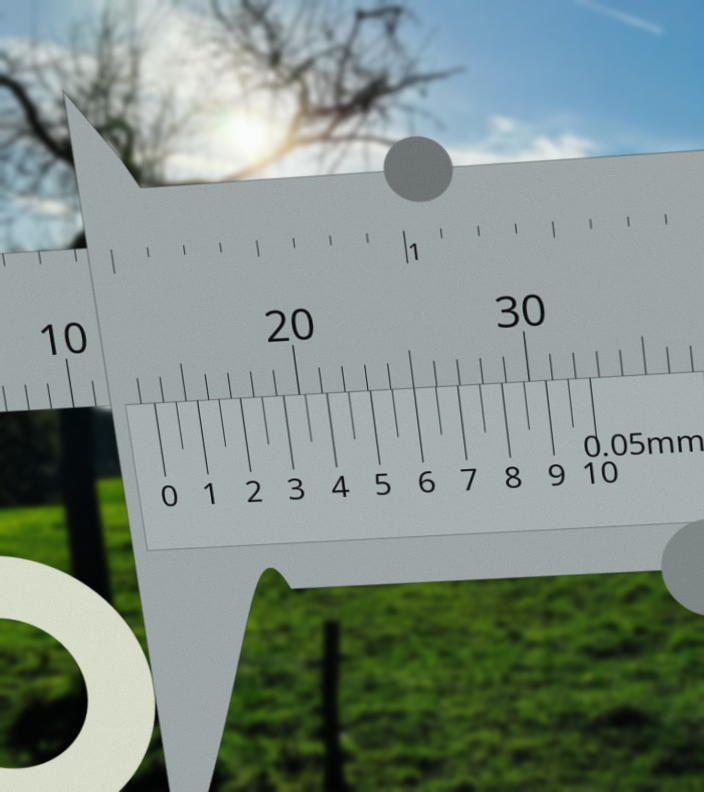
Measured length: 13.6 mm
